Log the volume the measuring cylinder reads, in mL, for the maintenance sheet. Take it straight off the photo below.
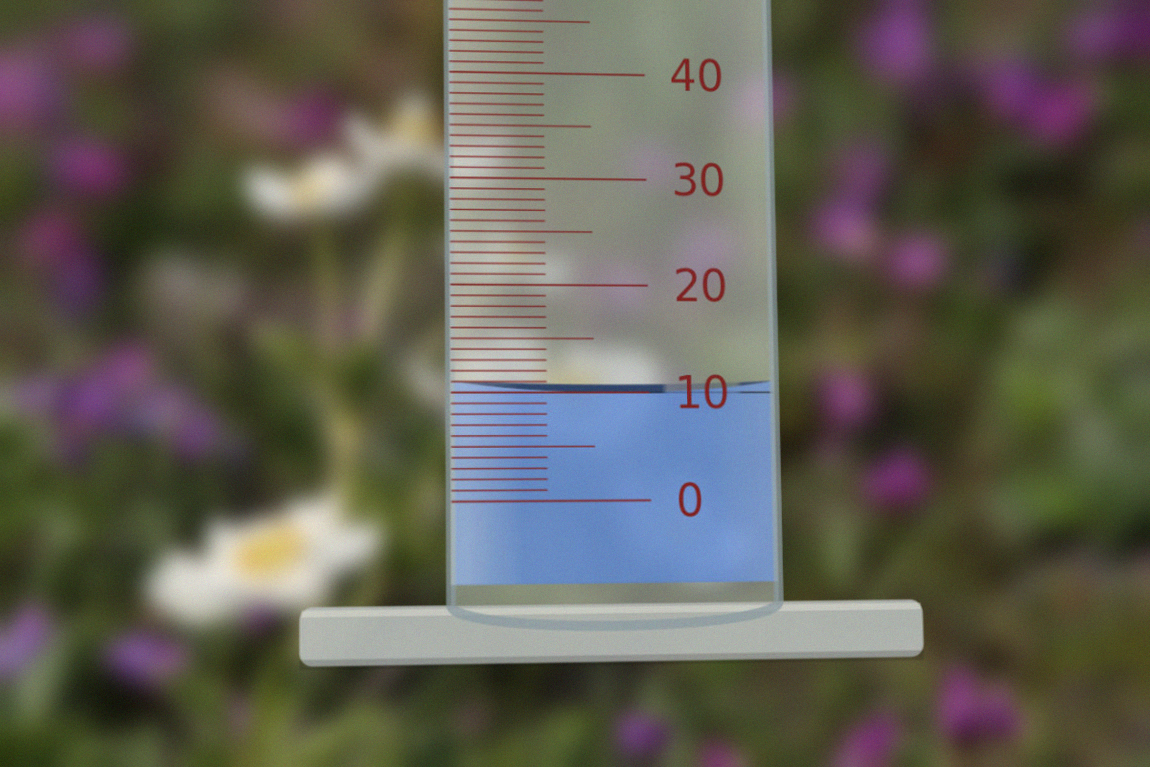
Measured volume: 10 mL
